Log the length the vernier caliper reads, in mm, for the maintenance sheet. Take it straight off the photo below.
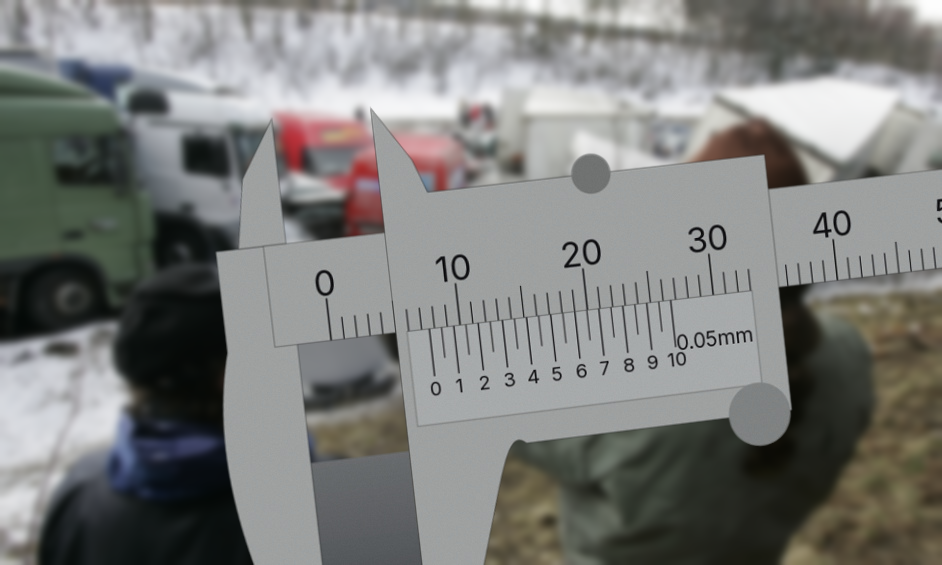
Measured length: 7.6 mm
